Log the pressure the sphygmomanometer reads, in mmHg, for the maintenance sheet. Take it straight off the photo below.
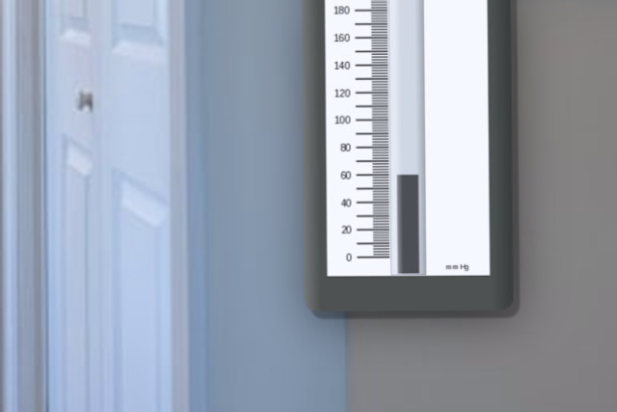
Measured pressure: 60 mmHg
